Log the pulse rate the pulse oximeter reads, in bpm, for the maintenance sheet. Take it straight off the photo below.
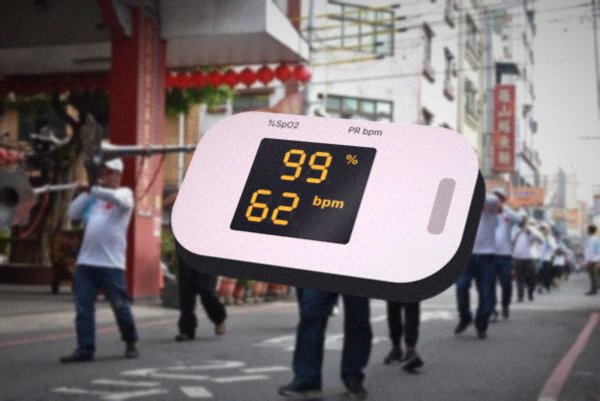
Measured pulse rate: 62 bpm
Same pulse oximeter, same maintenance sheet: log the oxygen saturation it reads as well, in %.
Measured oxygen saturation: 99 %
